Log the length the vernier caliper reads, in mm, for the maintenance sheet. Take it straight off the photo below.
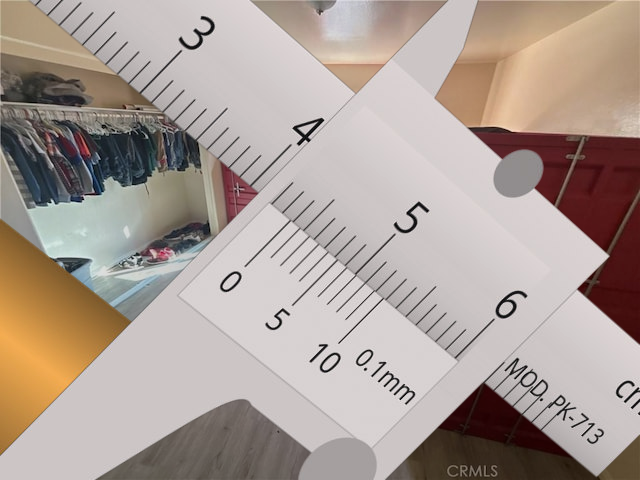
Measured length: 43.8 mm
